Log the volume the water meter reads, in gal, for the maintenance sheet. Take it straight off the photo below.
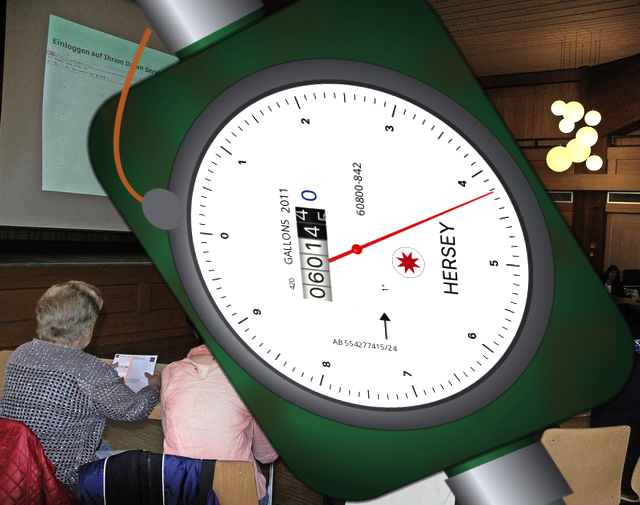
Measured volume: 601444.2 gal
